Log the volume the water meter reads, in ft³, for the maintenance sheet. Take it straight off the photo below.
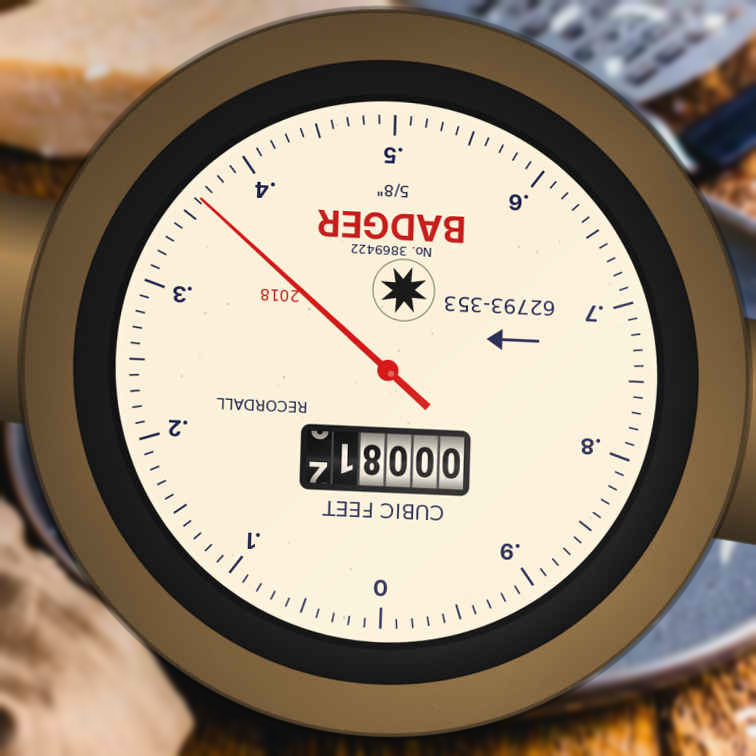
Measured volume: 812.36 ft³
